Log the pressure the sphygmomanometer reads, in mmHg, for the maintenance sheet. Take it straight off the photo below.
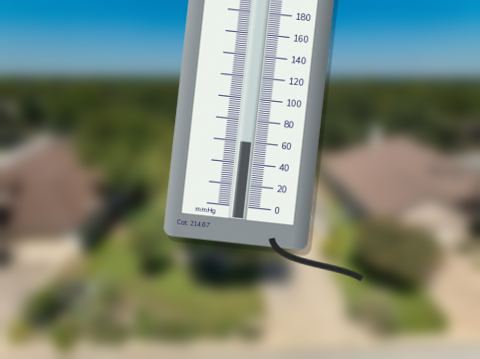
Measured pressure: 60 mmHg
